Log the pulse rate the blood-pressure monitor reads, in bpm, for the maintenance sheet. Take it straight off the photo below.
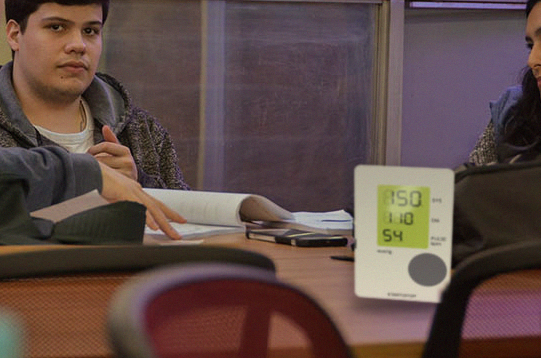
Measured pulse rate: 54 bpm
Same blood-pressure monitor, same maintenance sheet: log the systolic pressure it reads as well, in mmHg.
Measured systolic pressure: 150 mmHg
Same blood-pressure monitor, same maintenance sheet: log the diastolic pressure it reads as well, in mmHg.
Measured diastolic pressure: 110 mmHg
